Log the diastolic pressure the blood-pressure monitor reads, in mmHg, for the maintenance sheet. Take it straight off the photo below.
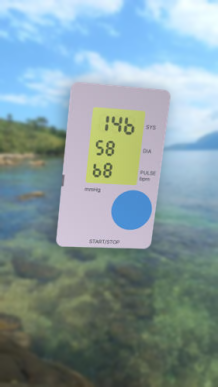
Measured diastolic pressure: 58 mmHg
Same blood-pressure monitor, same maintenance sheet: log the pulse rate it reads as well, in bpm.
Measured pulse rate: 68 bpm
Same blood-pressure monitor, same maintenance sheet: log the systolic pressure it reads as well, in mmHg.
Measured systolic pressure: 146 mmHg
